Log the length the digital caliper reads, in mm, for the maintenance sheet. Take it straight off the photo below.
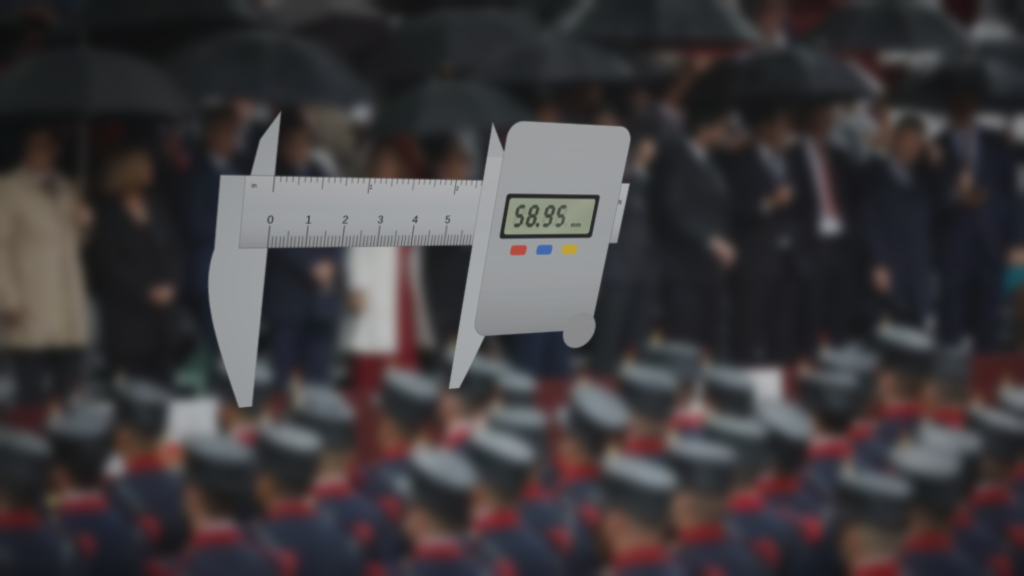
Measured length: 58.95 mm
